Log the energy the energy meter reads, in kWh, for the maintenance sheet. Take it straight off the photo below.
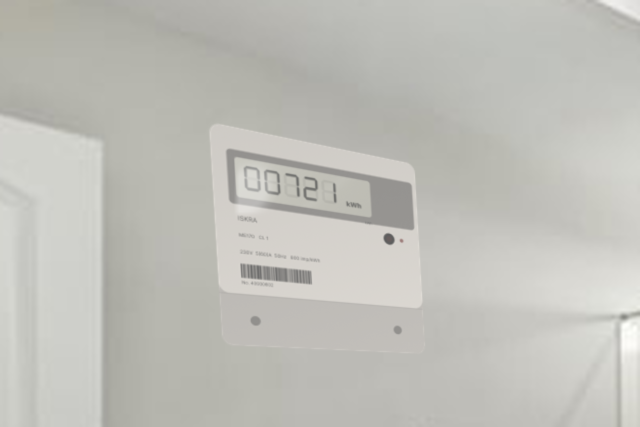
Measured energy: 721 kWh
